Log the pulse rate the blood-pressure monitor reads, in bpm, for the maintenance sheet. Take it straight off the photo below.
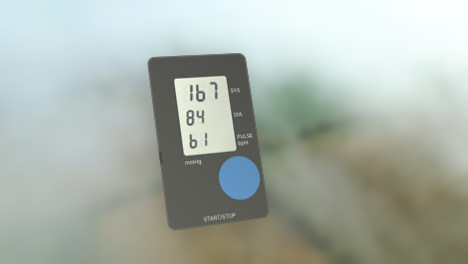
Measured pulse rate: 61 bpm
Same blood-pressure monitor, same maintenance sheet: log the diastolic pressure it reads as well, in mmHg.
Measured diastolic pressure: 84 mmHg
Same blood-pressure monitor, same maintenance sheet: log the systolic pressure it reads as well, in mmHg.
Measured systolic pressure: 167 mmHg
